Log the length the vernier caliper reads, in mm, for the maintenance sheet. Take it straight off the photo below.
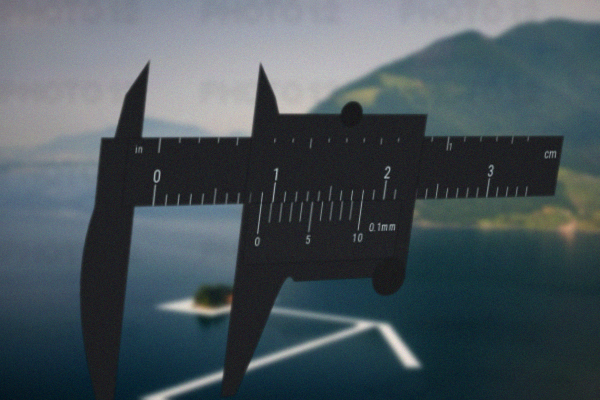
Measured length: 9.0 mm
